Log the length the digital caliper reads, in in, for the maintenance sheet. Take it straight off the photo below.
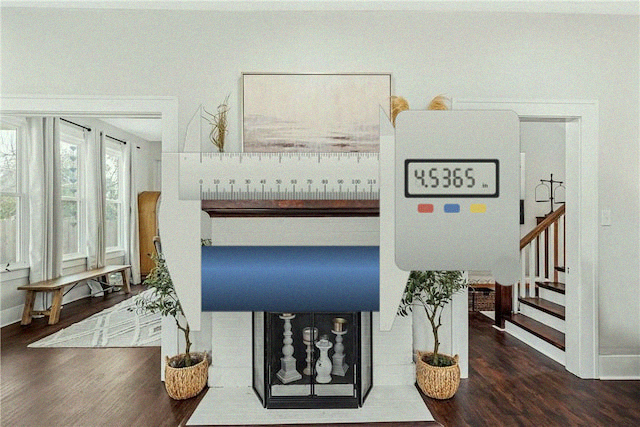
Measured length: 4.5365 in
